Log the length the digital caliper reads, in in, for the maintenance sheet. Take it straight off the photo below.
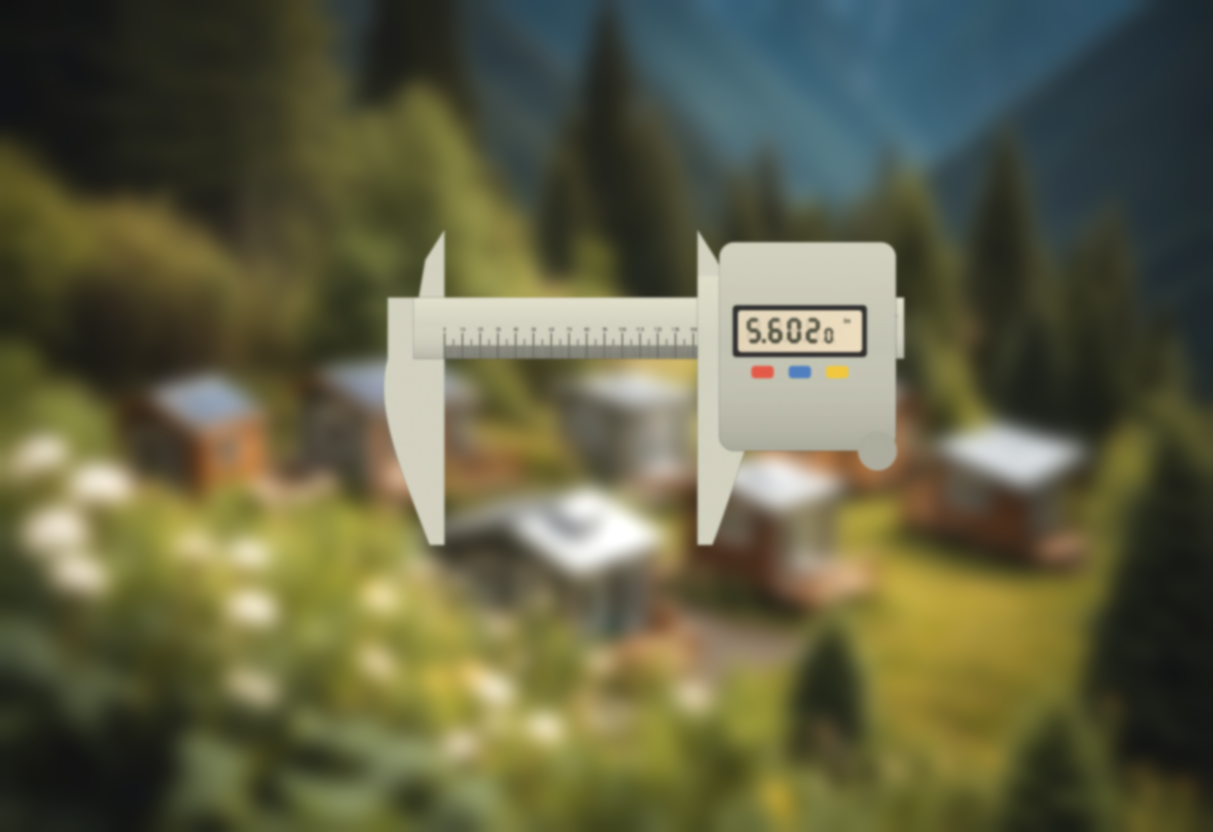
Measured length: 5.6020 in
